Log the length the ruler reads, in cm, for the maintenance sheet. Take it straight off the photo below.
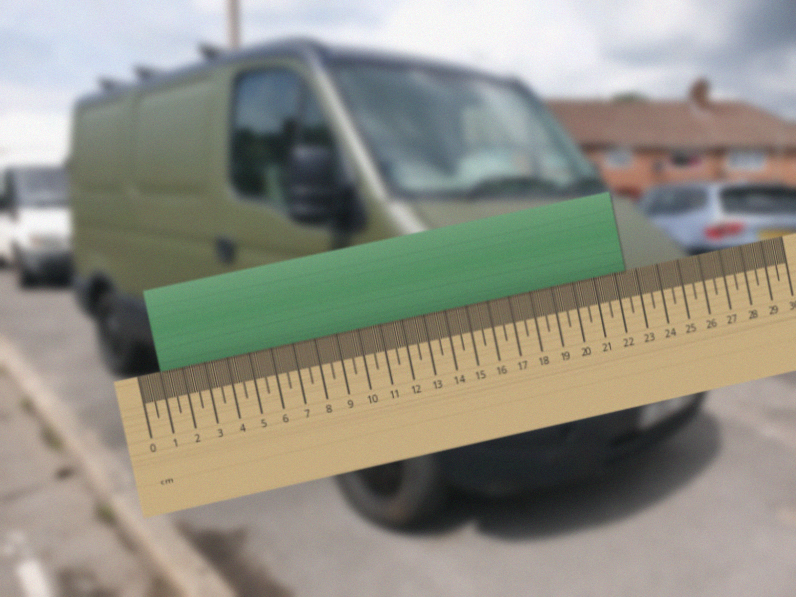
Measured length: 21.5 cm
